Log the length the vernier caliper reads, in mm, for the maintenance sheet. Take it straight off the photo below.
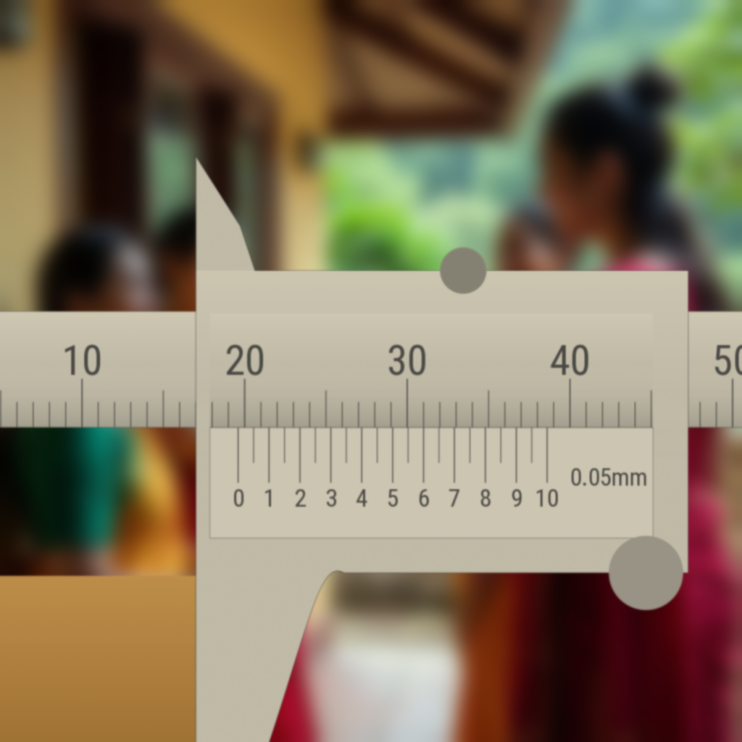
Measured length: 19.6 mm
